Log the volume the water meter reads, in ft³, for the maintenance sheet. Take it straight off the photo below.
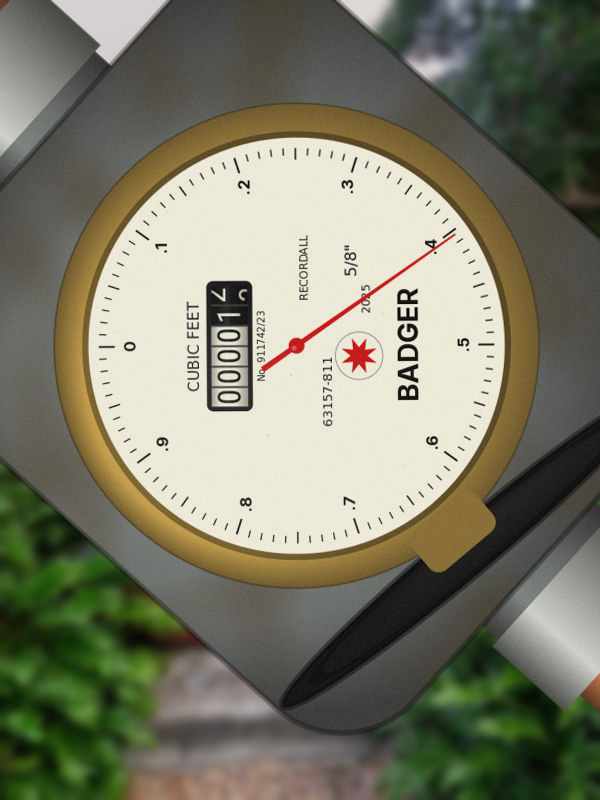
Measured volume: 12.40 ft³
